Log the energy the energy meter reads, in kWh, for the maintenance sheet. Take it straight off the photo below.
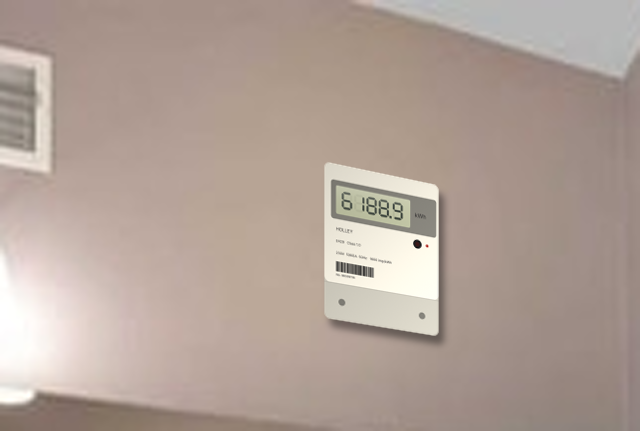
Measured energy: 6188.9 kWh
